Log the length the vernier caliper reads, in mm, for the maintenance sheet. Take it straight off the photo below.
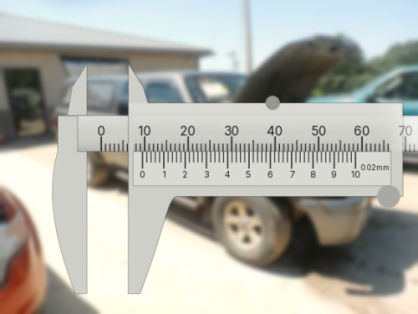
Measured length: 9.5 mm
